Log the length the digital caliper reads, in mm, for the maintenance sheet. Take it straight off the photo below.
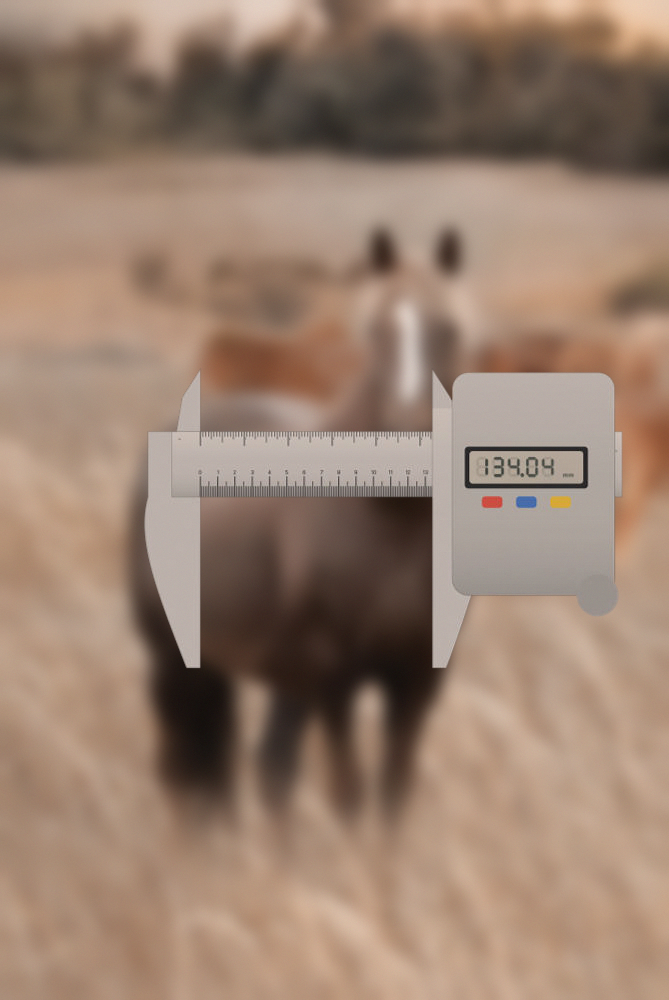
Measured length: 134.04 mm
